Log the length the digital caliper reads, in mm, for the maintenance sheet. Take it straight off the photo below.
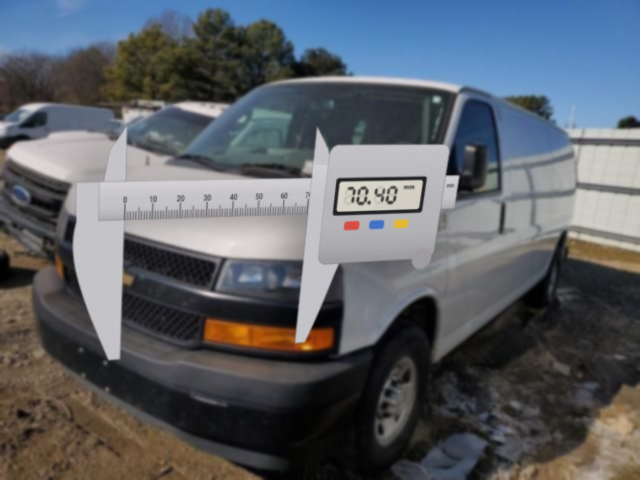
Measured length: 70.40 mm
